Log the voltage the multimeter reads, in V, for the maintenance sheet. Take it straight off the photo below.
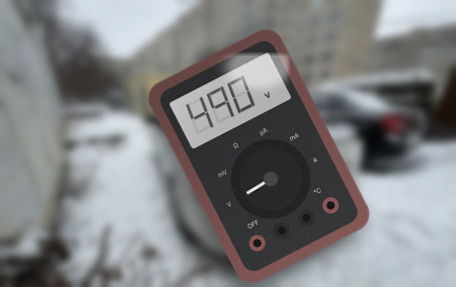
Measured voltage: 490 V
